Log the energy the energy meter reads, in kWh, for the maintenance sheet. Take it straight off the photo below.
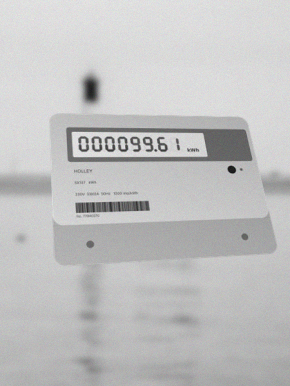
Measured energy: 99.61 kWh
